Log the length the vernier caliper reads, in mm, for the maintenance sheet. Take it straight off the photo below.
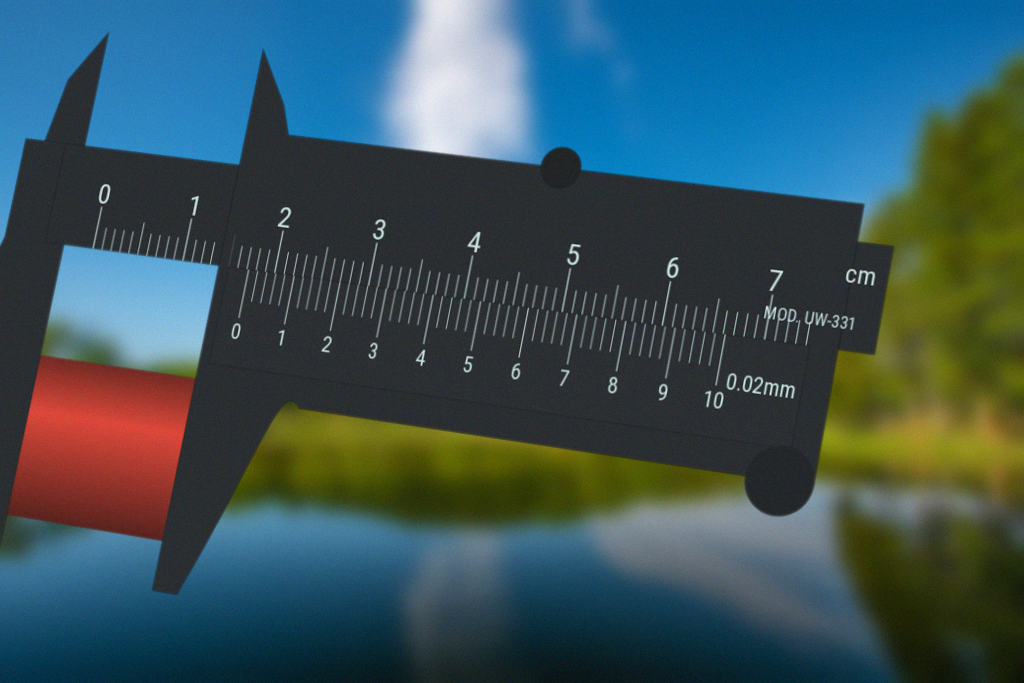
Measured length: 17.2 mm
